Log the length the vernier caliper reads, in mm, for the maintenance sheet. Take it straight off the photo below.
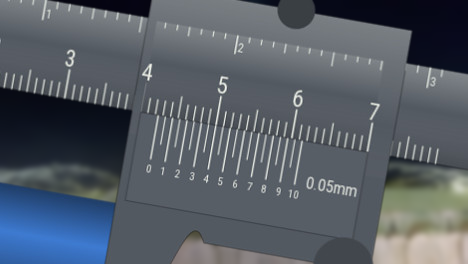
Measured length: 42.4 mm
